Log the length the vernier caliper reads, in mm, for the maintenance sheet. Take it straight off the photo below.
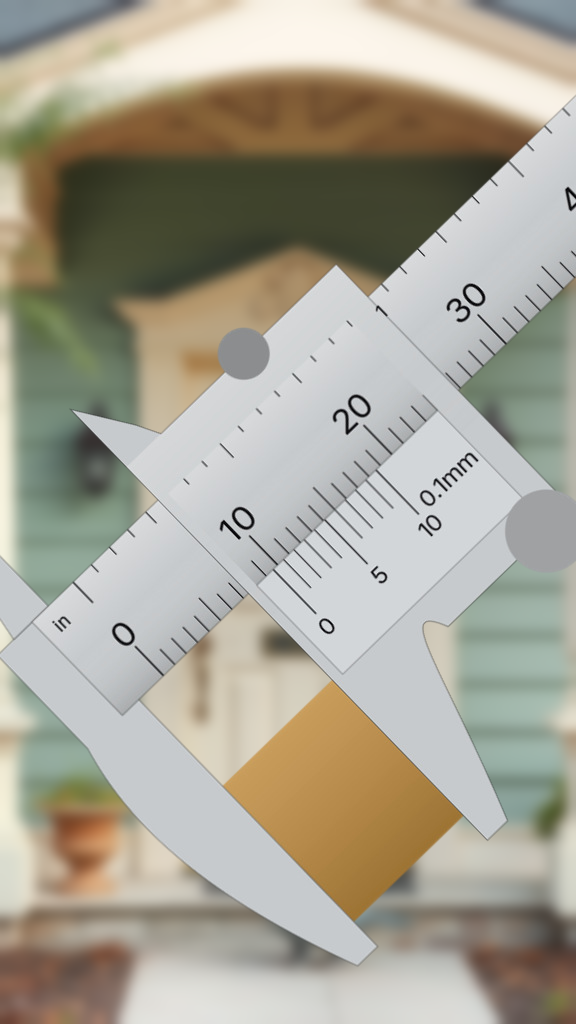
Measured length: 9.6 mm
